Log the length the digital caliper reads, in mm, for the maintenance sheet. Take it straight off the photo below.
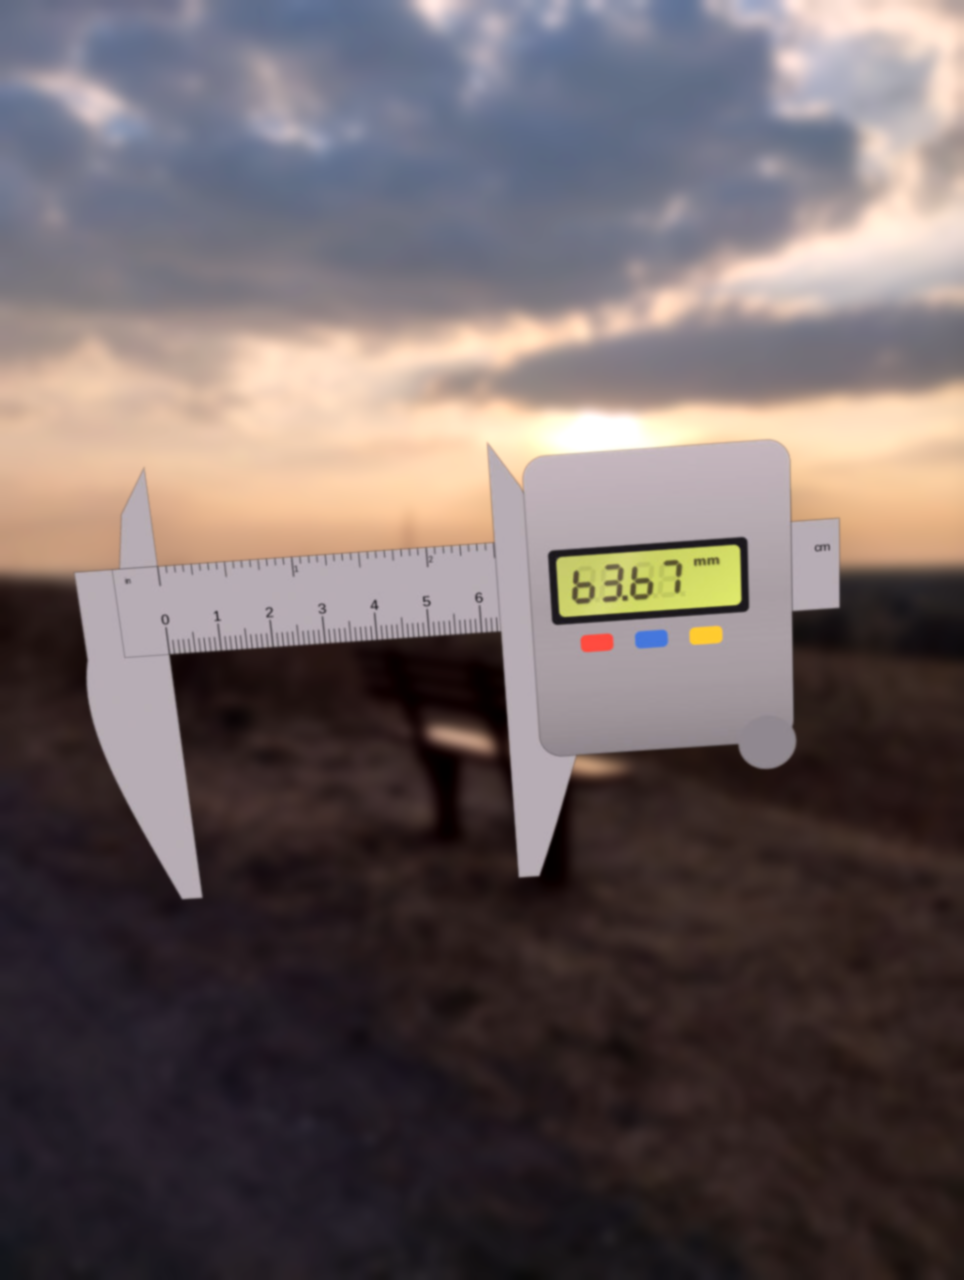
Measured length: 63.67 mm
